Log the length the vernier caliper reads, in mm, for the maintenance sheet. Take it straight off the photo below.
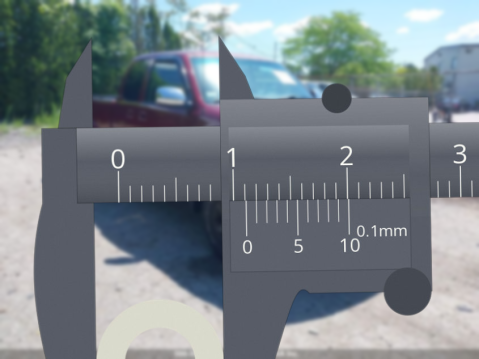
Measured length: 11.1 mm
